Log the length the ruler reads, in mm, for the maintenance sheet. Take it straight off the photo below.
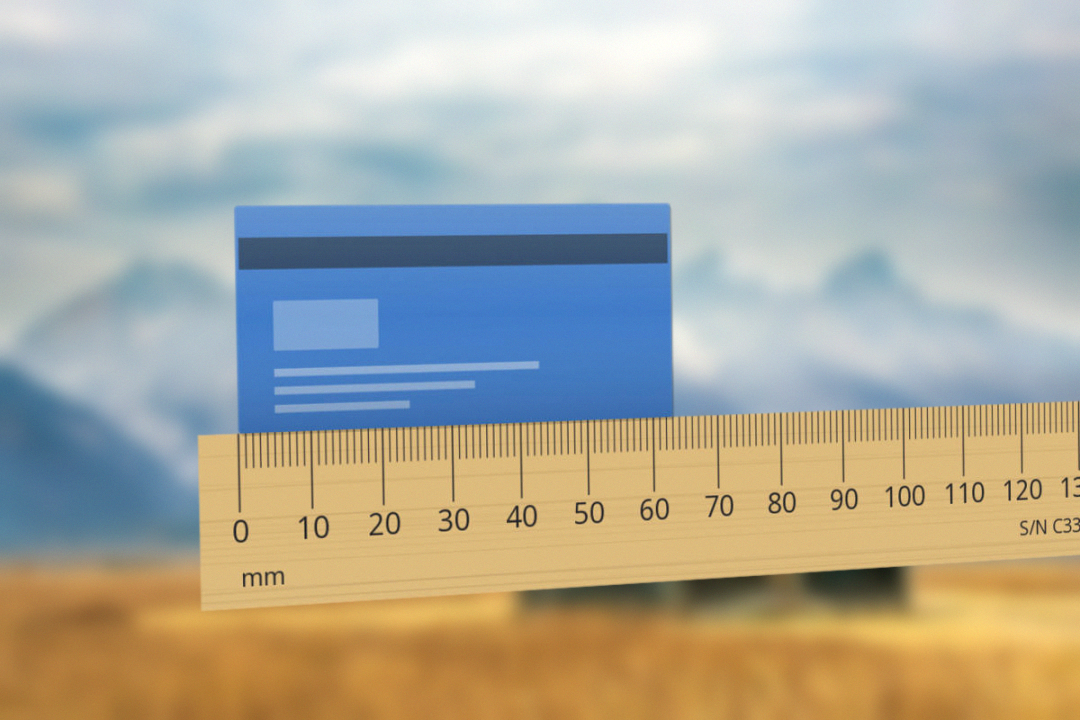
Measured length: 63 mm
